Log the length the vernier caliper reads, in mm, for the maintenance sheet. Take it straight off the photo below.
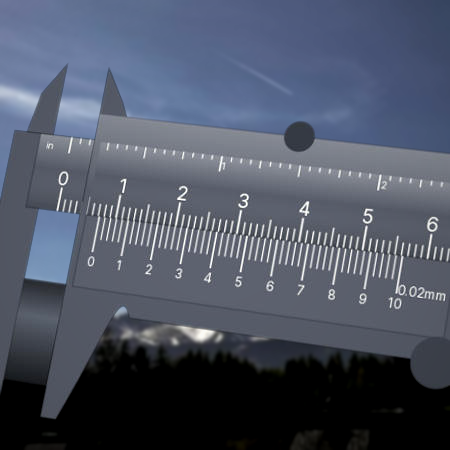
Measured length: 7.2 mm
